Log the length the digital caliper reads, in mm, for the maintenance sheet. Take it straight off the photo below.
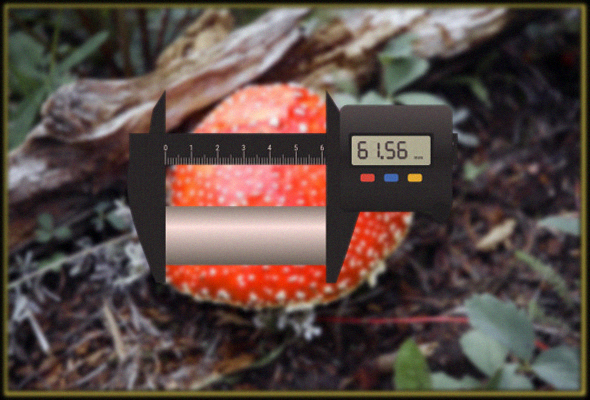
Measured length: 61.56 mm
